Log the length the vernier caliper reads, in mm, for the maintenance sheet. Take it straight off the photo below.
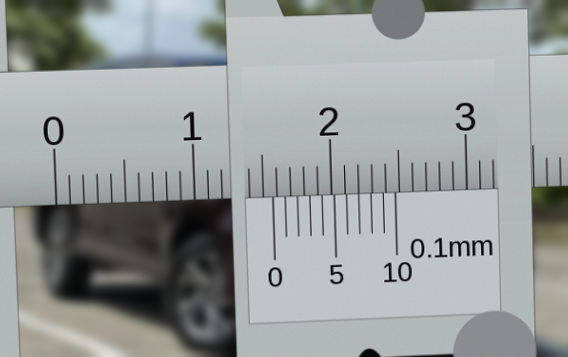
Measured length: 15.7 mm
